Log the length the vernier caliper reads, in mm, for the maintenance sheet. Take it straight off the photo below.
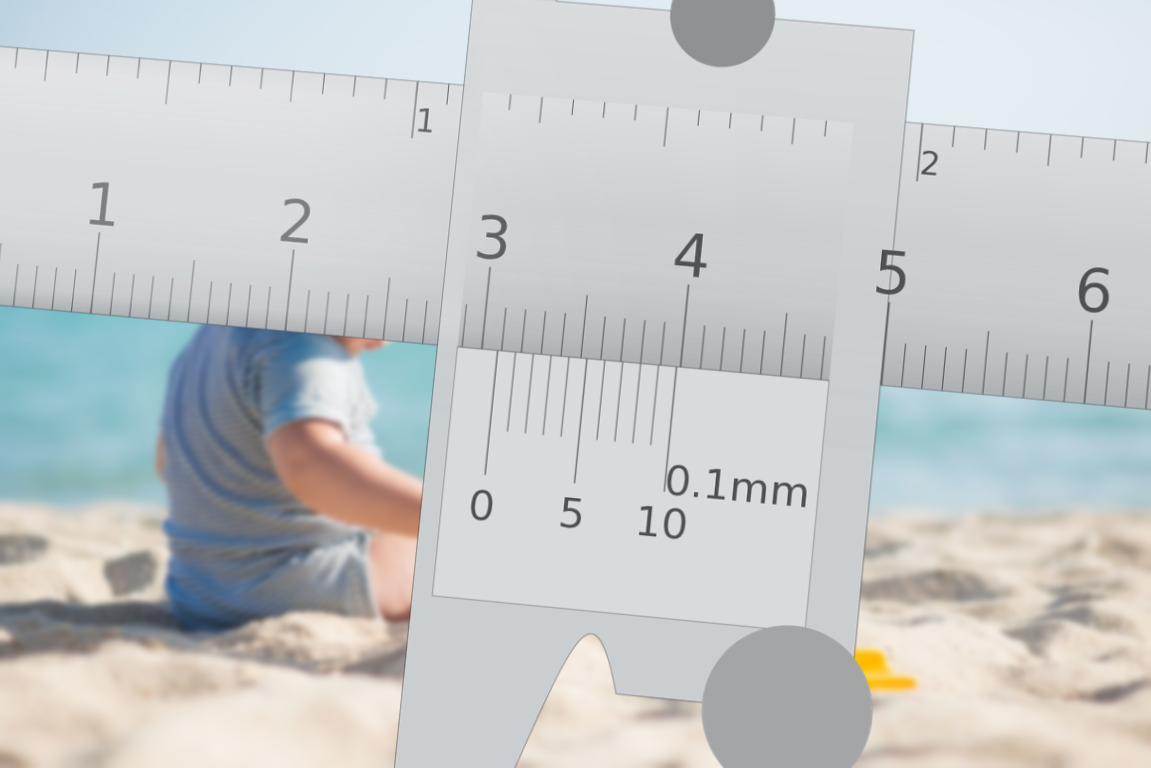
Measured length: 30.8 mm
